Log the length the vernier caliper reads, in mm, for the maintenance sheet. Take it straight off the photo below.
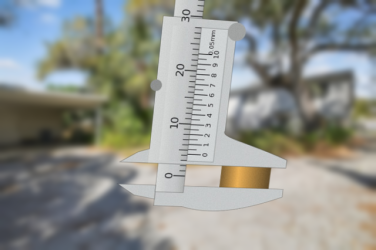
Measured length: 4.2 mm
